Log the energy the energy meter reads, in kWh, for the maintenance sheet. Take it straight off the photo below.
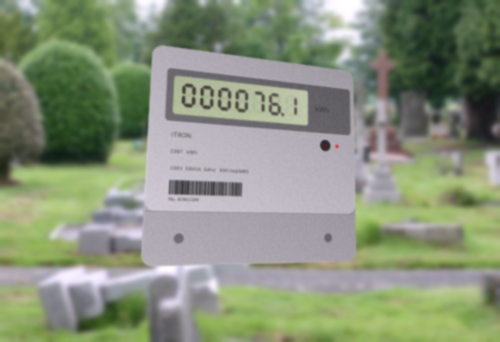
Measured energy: 76.1 kWh
